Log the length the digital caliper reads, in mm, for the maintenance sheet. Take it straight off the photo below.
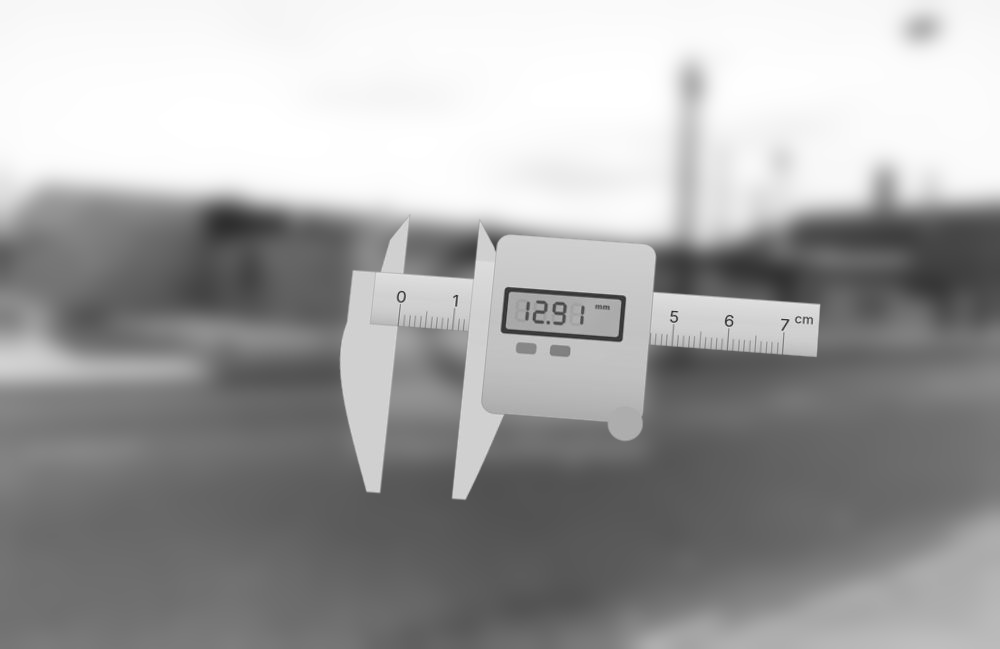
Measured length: 12.91 mm
